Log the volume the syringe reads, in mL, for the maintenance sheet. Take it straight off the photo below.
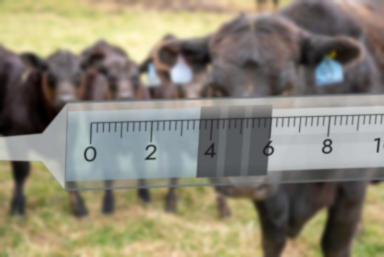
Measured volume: 3.6 mL
